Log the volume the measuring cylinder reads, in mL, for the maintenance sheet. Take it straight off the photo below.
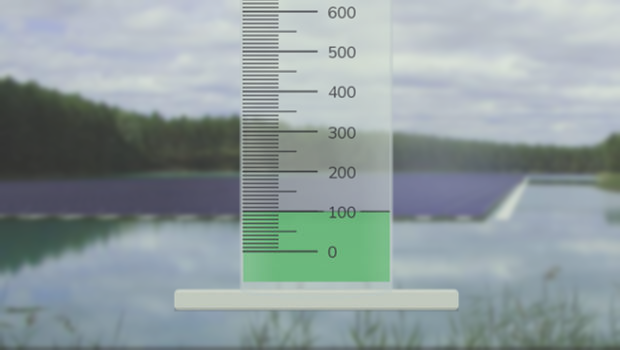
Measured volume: 100 mL
